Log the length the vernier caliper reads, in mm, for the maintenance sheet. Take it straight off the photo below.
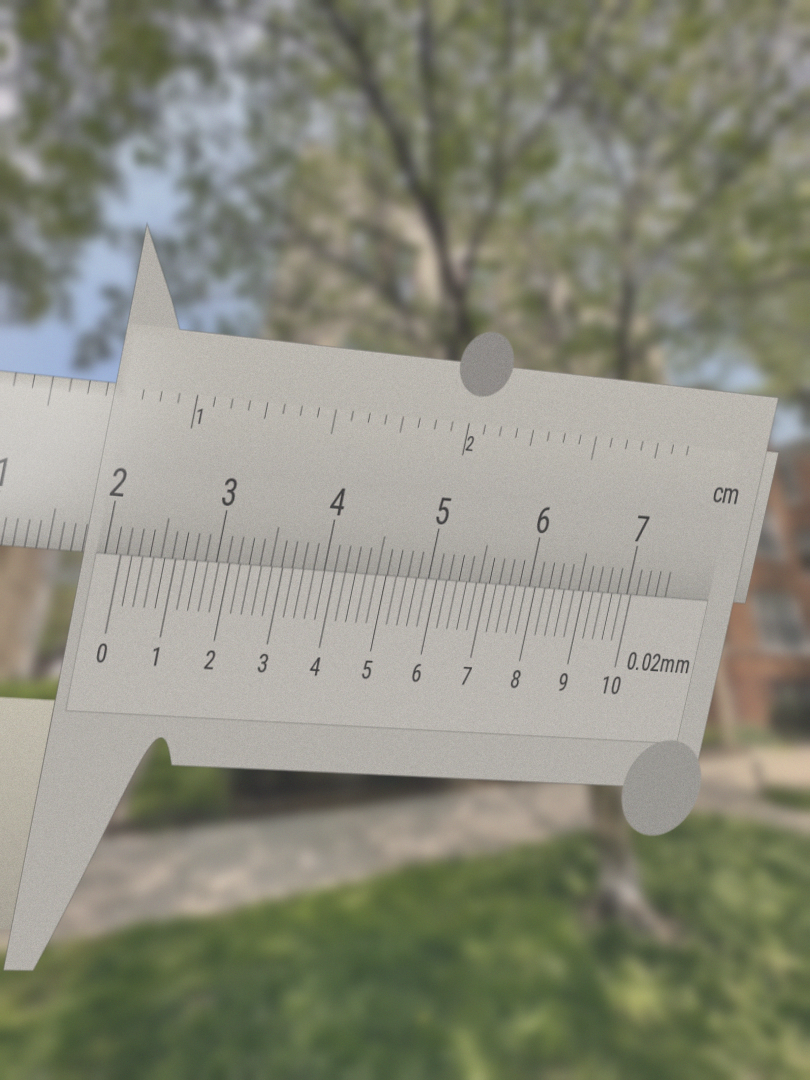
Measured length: 21.4 mm
